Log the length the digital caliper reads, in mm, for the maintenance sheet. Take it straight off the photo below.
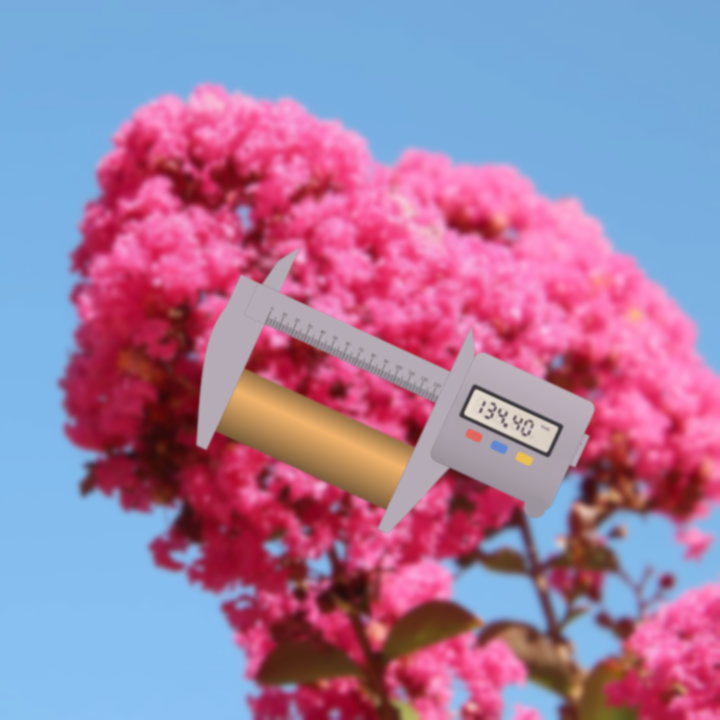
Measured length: 134.40 mm
